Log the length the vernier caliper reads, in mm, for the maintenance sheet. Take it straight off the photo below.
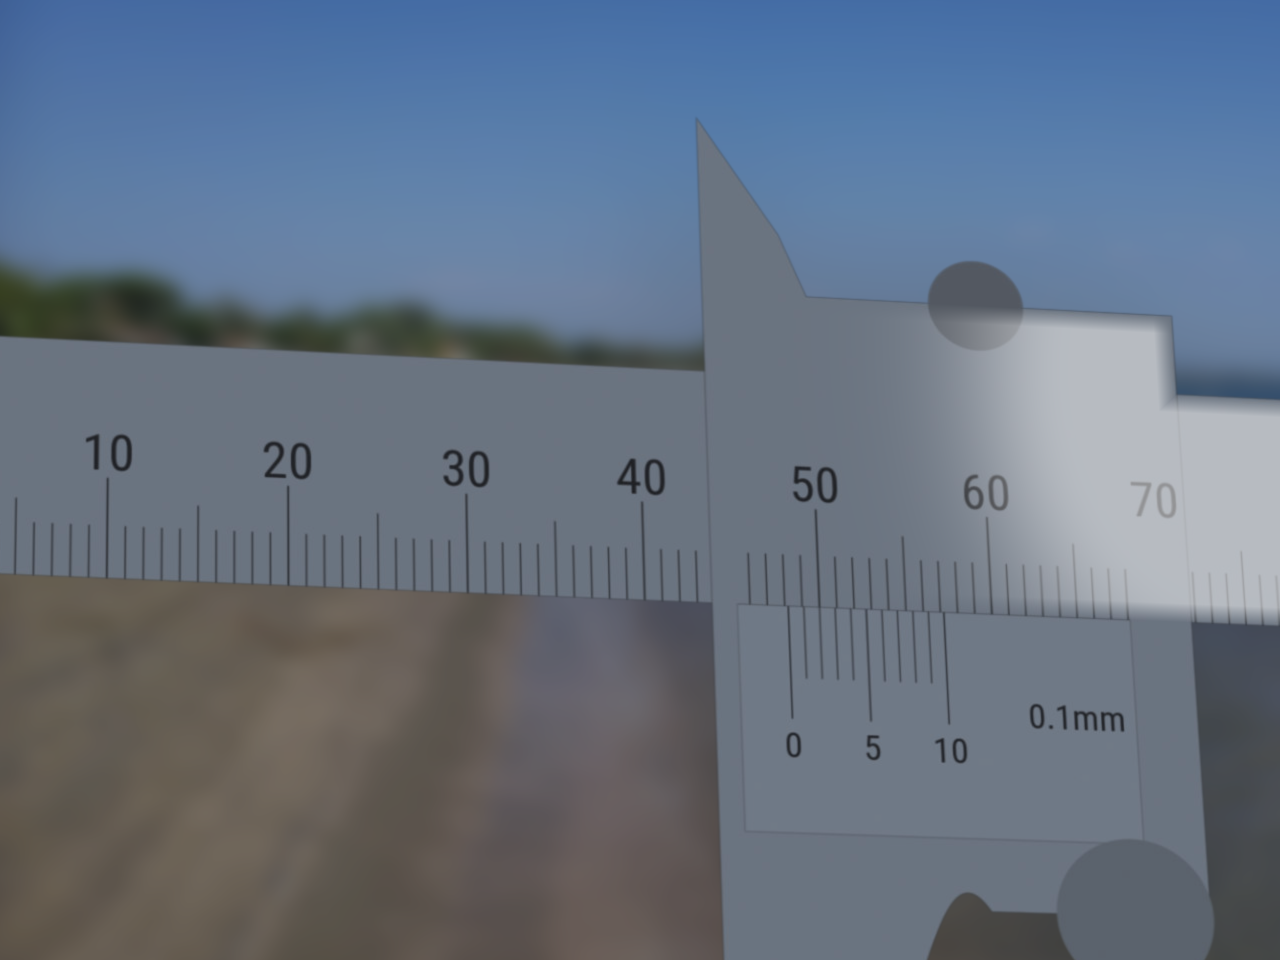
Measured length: 48.2 mm
